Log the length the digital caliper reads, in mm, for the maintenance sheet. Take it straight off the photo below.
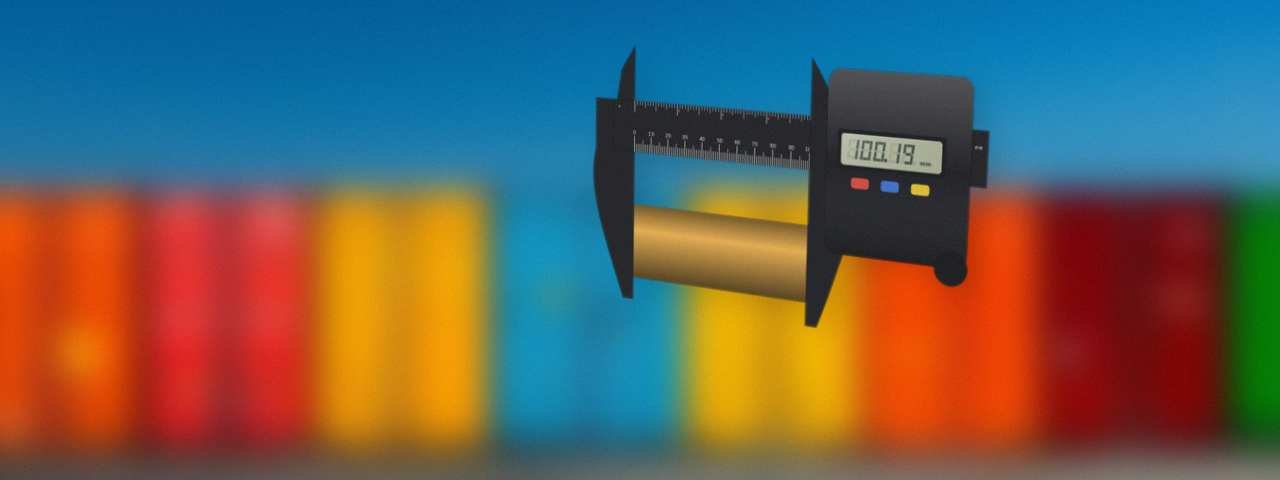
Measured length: 100.19 mm
